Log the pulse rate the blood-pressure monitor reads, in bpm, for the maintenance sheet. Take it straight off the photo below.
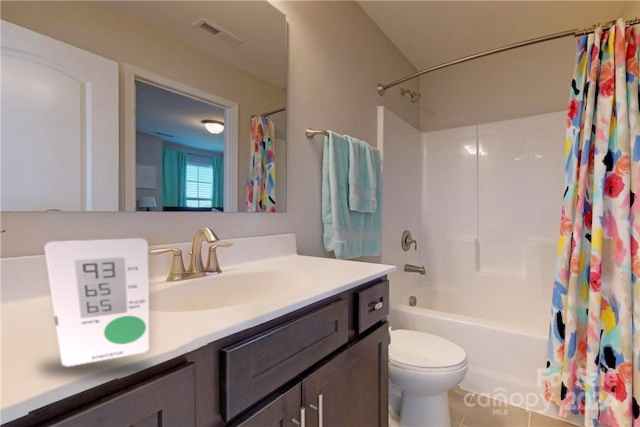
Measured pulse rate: 65 bpm
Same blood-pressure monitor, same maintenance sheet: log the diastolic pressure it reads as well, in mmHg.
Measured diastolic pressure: 65 mmHg
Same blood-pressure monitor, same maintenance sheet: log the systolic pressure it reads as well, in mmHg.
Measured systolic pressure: 93 mmHg
